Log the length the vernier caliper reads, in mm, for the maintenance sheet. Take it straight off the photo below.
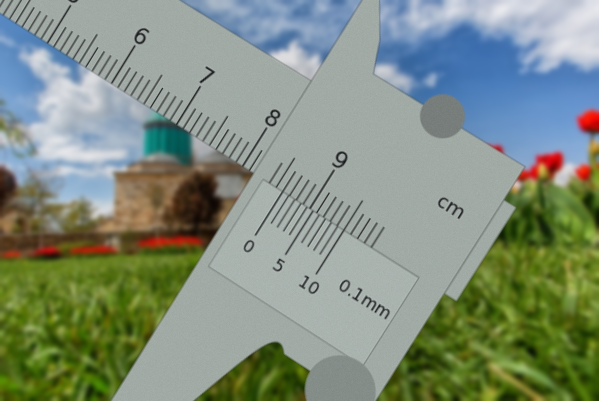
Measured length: 86.0 mm
